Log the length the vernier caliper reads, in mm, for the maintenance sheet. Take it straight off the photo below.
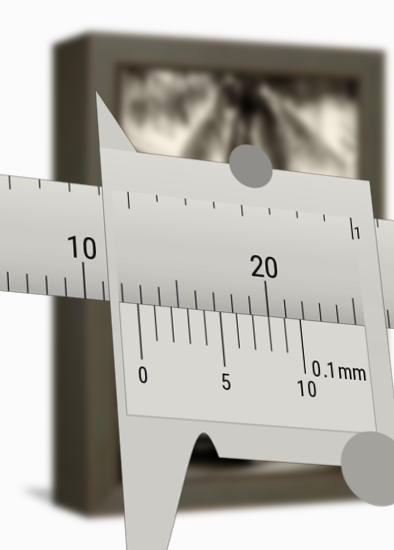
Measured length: 12.8 mm
